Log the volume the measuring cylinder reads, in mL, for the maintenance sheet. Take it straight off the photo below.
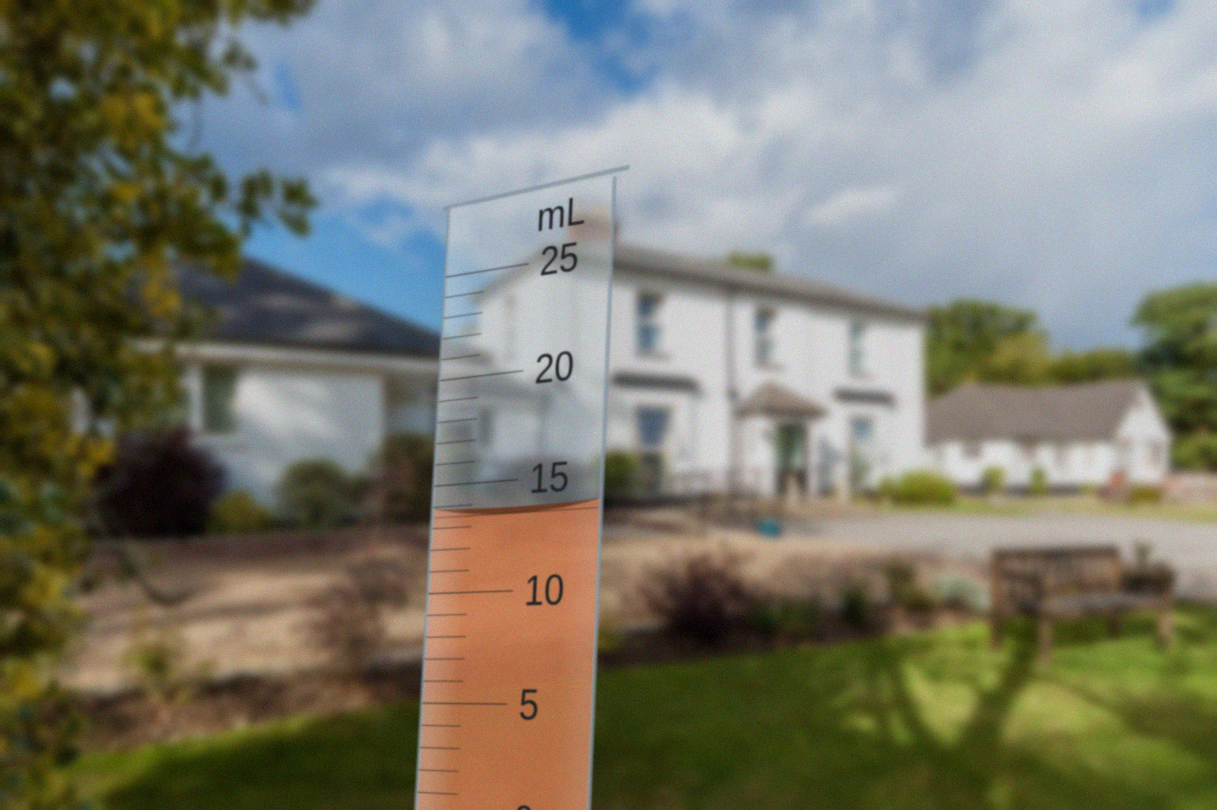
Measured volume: 13.5 mL
